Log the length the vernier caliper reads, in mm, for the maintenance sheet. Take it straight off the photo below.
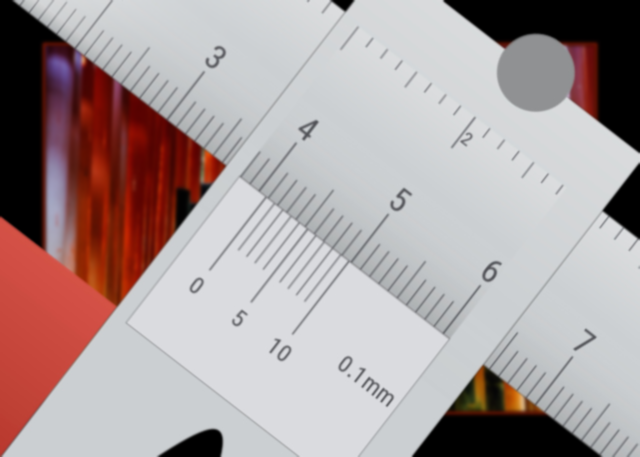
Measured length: 40.8 mm
